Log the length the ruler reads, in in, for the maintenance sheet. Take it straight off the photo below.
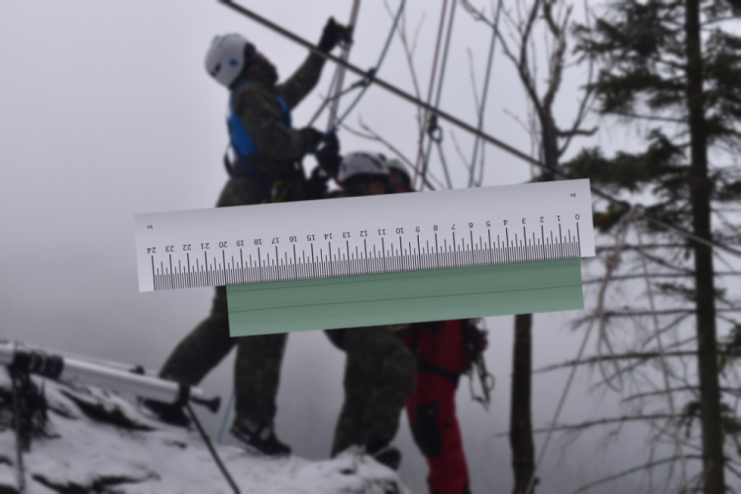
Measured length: 20 in
